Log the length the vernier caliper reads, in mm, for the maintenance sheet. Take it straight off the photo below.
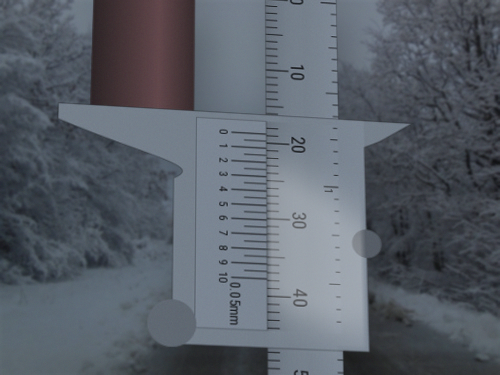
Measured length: 18.8 mm
